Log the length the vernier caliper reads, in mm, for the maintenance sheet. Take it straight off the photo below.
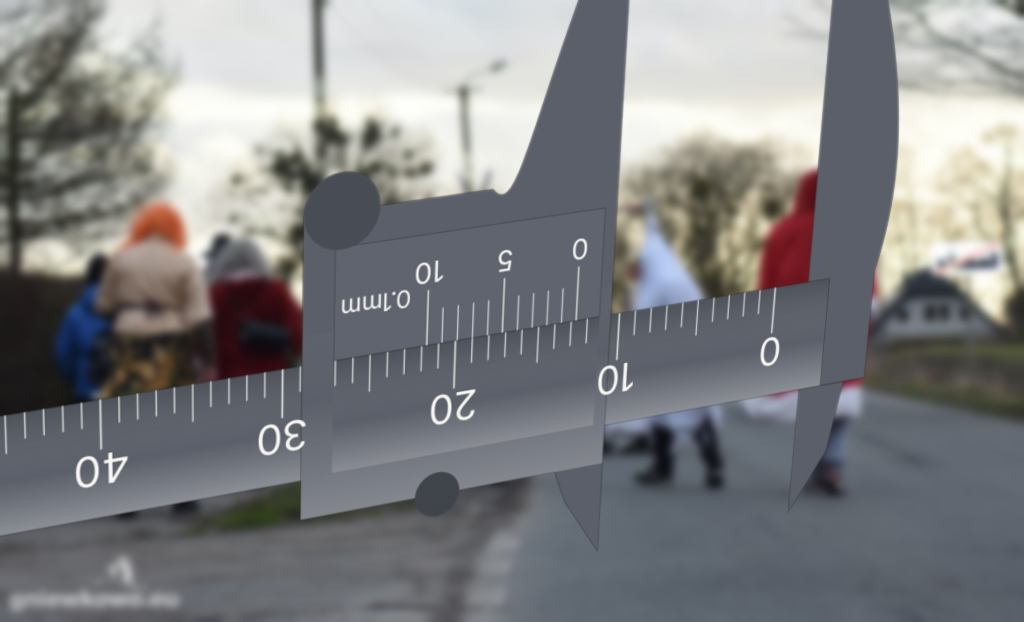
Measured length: 12.7 mm
